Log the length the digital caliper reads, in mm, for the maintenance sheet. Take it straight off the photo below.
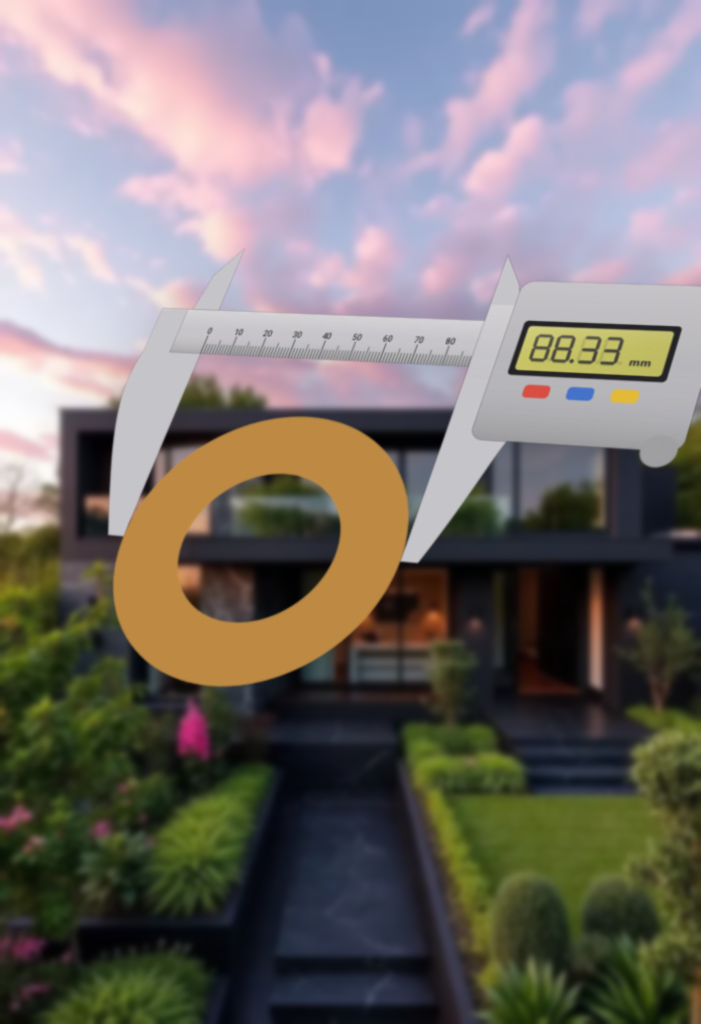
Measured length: 88.33 mm
